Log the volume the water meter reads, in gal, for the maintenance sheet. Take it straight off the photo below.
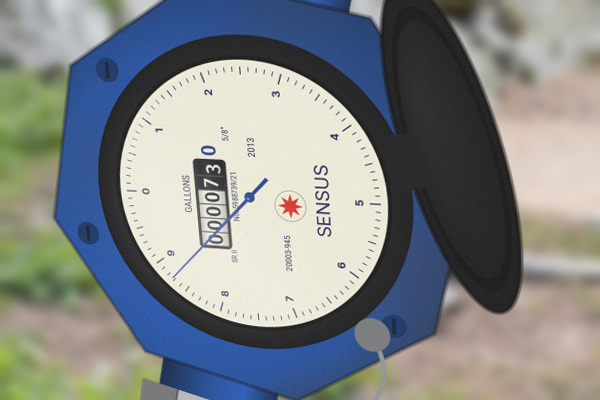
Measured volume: 728.7 gal
